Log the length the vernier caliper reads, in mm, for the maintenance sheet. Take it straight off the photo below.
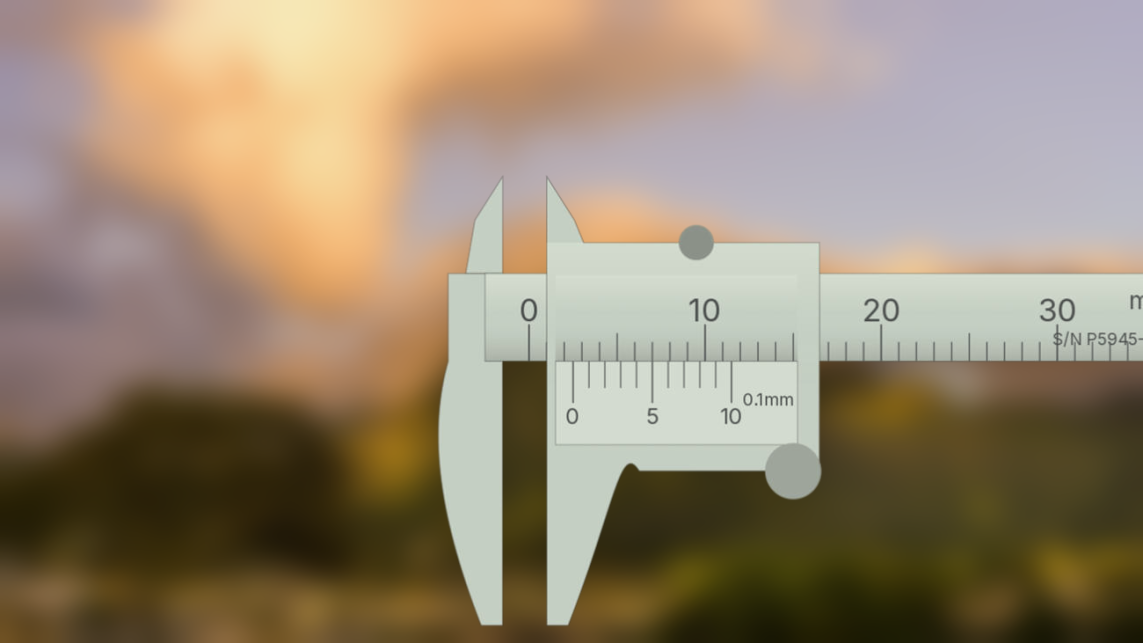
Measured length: 2.5 mm
